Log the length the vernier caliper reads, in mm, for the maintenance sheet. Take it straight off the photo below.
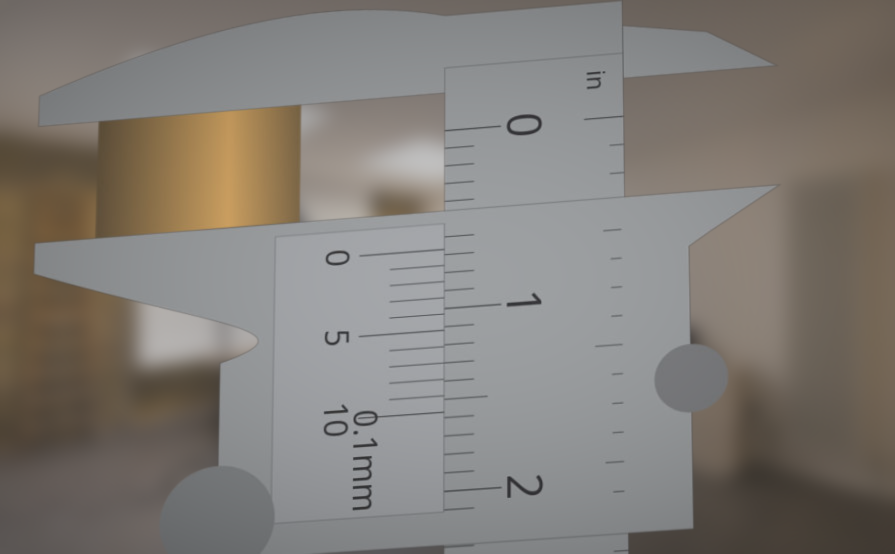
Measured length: 6.7 mm
